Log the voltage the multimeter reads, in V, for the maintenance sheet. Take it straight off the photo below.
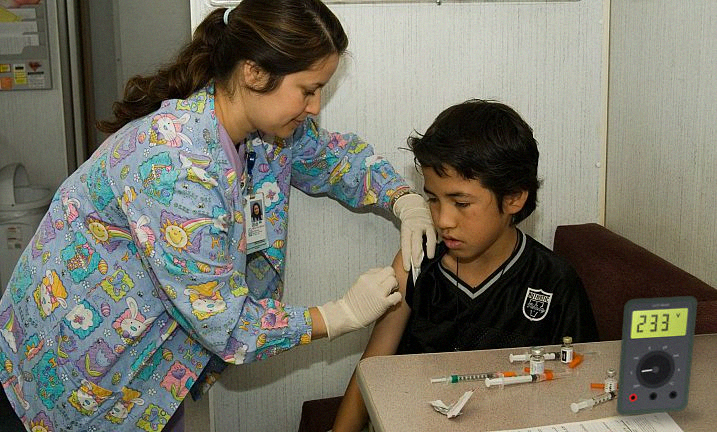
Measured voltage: 233 V
